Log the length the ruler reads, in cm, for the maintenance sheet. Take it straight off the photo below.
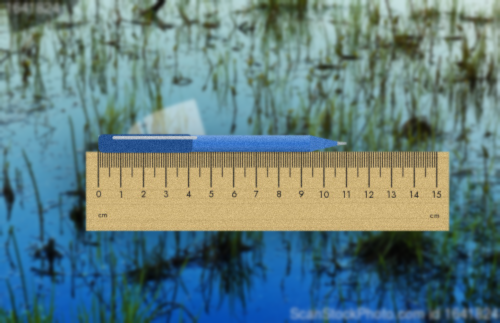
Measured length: 11 cm
